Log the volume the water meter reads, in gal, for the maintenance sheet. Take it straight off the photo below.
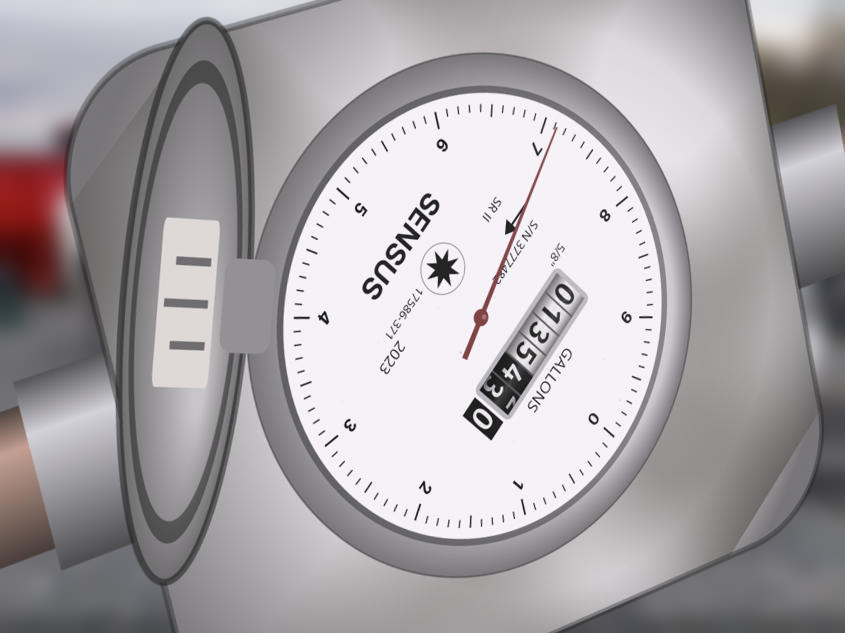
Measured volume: 135427.1 gal
